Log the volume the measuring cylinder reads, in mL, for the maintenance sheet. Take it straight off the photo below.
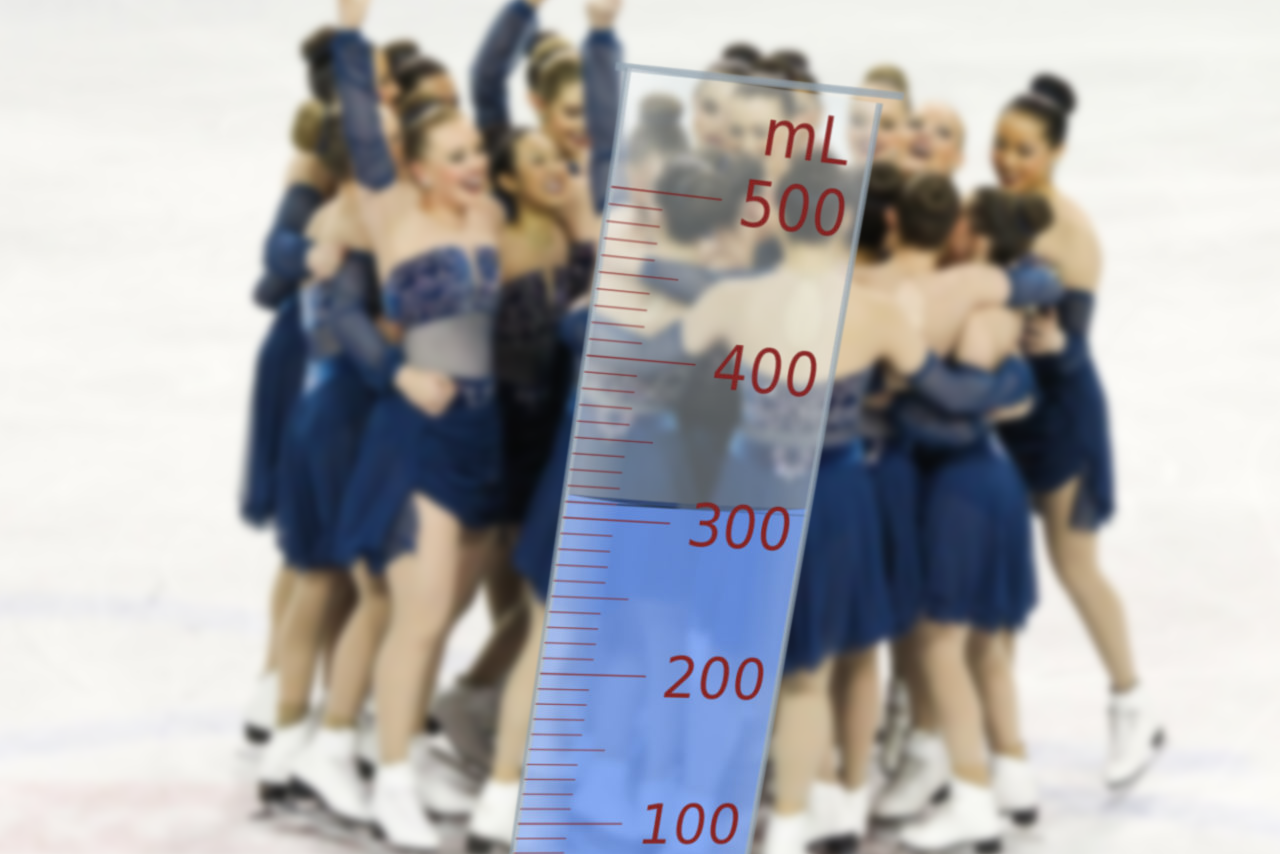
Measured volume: 310 mL
